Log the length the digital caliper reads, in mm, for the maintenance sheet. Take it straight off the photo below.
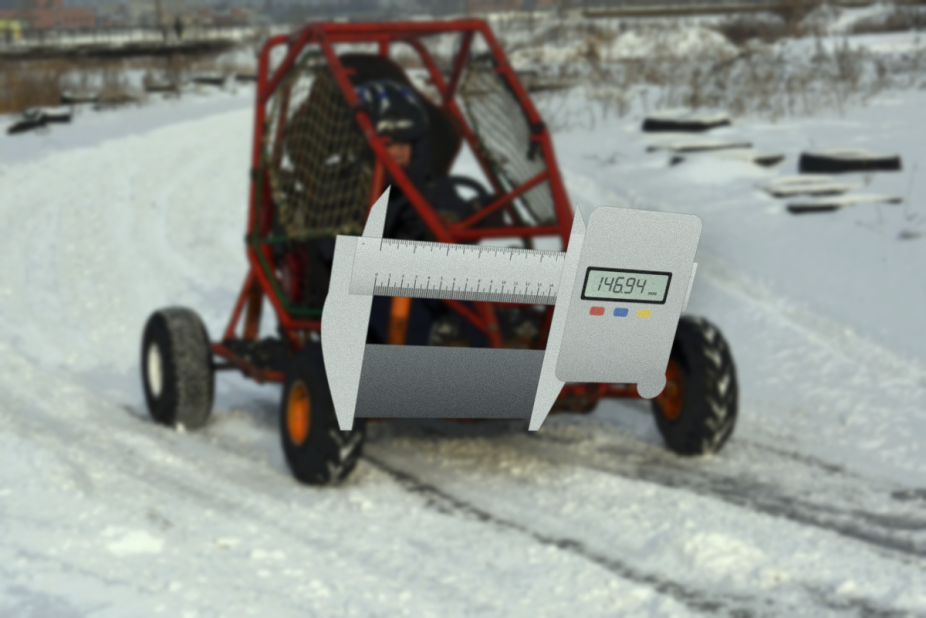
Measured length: 146.94 mm
